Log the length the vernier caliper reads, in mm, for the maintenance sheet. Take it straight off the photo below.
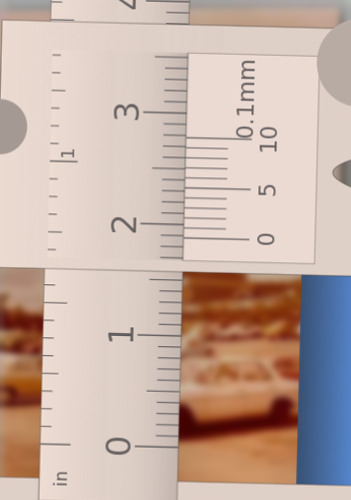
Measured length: 18.8 mm
